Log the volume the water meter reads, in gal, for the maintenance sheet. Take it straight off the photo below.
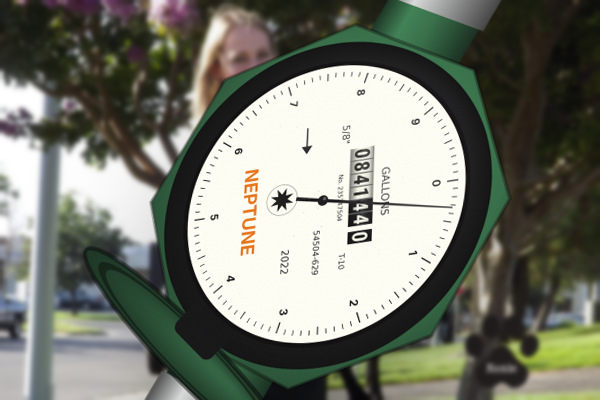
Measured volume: 841440.3 gal
